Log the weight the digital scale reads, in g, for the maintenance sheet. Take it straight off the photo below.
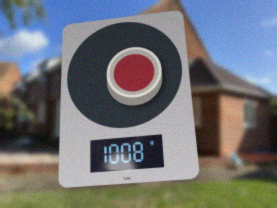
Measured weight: 1008 g
